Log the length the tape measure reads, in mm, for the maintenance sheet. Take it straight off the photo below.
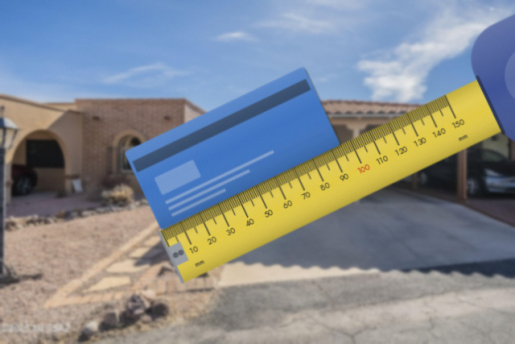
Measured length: 95 mm
